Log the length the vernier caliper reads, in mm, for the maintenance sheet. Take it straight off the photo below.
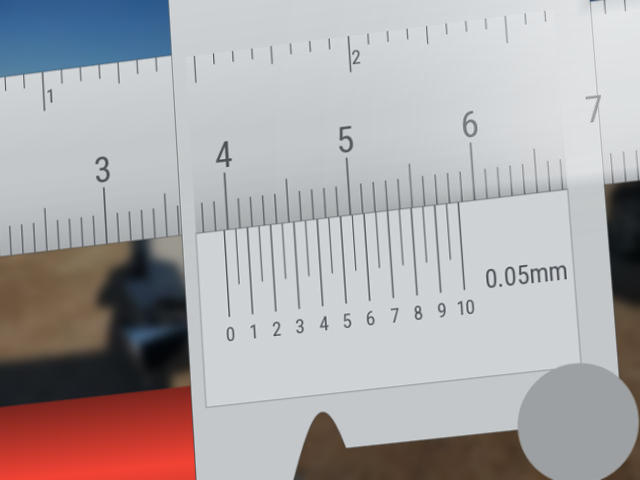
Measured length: 39.7 mm
